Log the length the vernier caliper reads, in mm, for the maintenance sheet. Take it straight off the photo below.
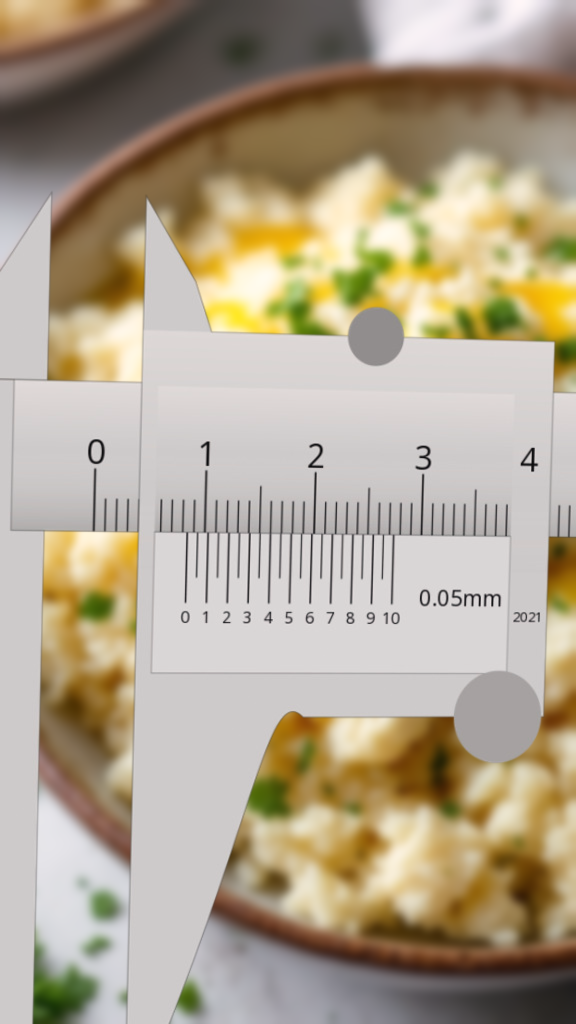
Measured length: 8.4 mm
